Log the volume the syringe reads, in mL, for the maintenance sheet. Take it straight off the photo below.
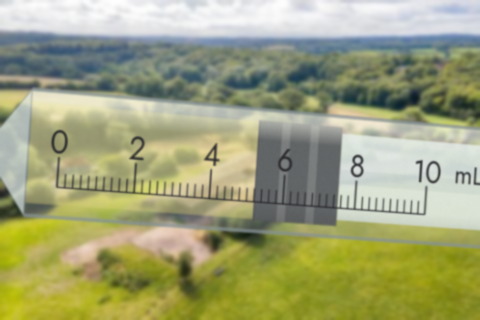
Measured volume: 5.2 mL
